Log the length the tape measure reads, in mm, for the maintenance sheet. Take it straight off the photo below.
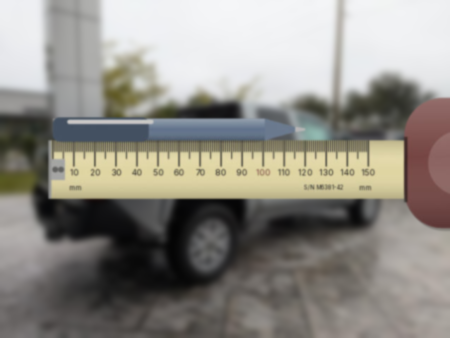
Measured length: 120 mm
